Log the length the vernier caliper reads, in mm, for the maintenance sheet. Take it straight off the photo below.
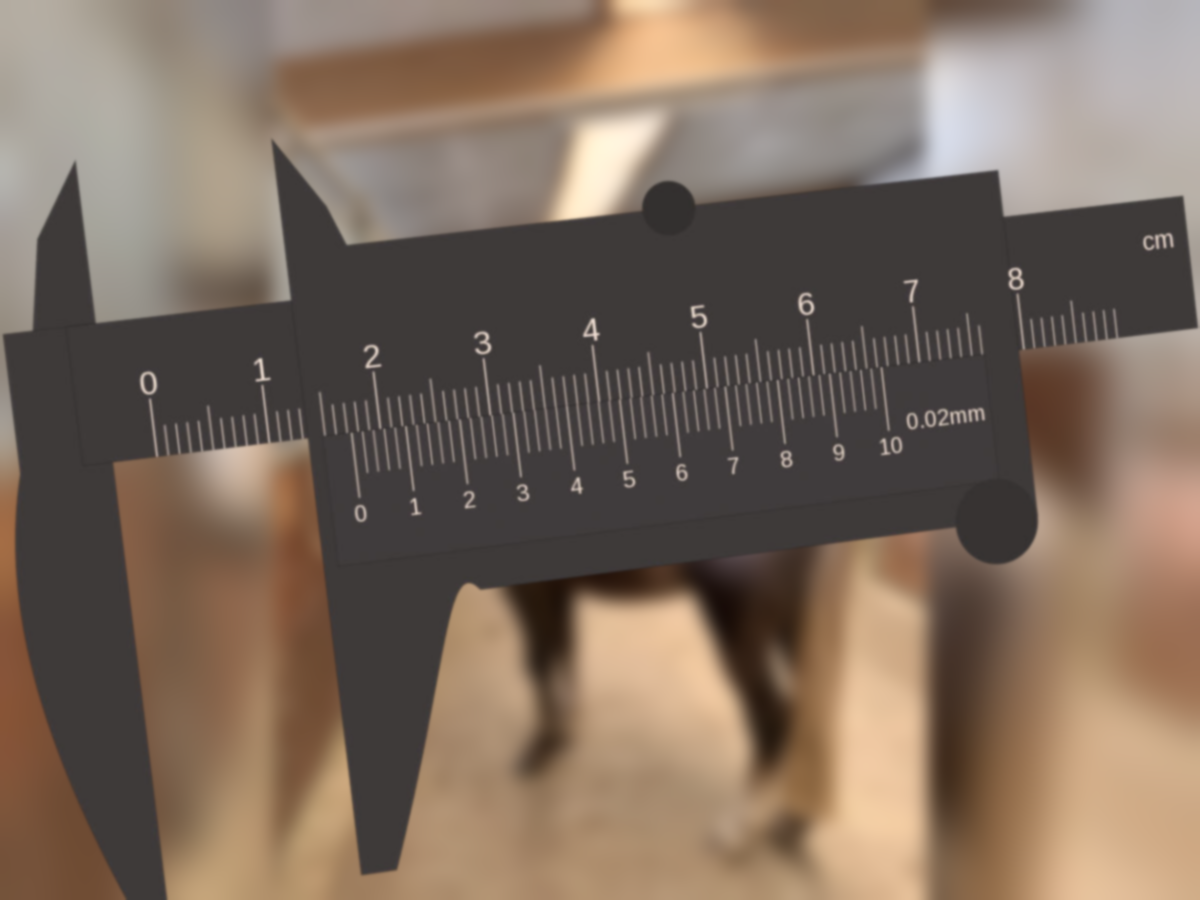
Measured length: 17.4 mm
